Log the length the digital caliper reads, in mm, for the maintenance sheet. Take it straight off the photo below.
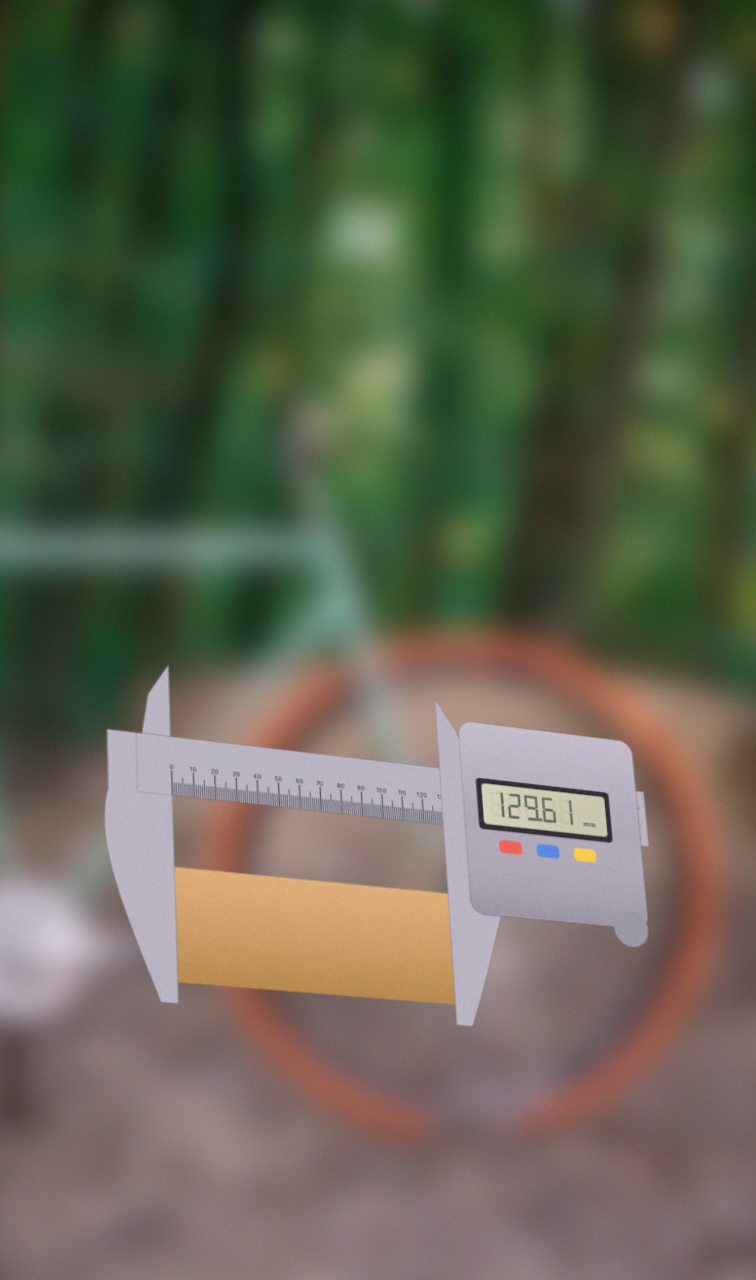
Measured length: 129.61 mm
